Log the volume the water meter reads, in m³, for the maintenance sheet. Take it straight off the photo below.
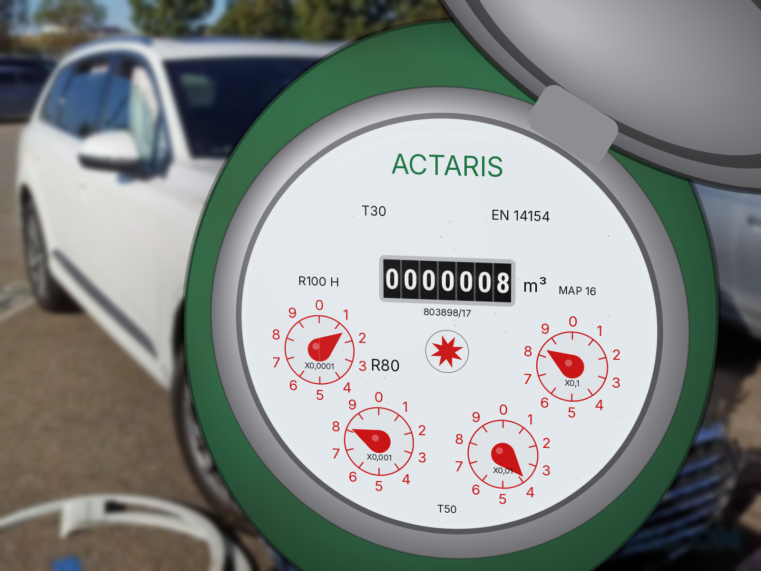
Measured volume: 8.8381 m³
